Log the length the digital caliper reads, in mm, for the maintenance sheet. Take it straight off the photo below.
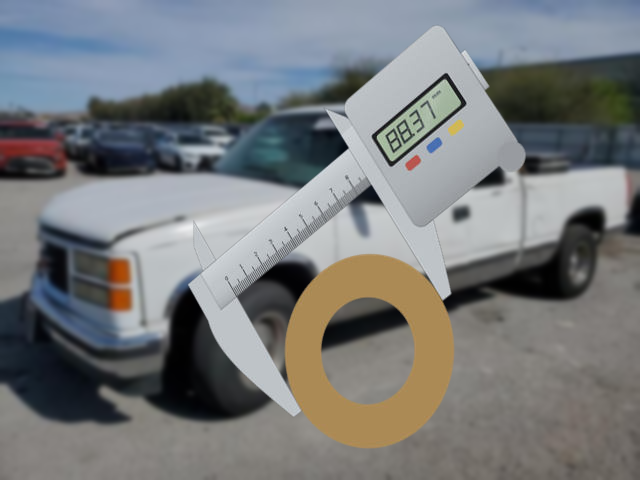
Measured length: 88.37 mm
